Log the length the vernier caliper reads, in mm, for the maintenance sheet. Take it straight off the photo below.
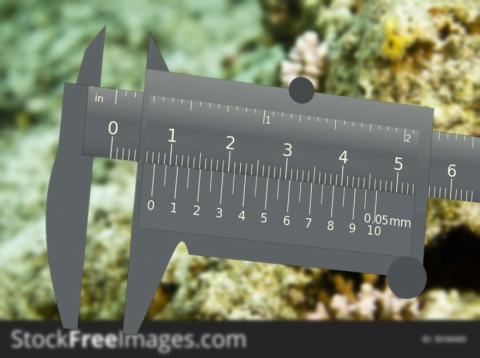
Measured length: 7.4 mm
